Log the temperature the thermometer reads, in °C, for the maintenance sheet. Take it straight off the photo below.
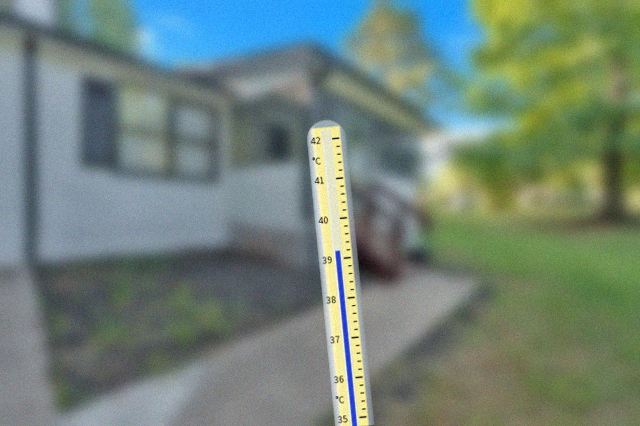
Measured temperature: 39.2 °C
